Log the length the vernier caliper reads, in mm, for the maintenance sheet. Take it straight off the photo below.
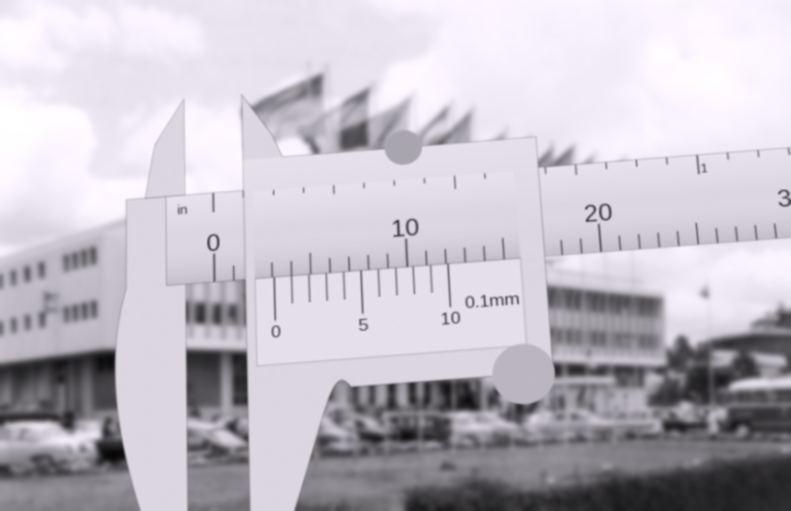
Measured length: 3.1 mm
